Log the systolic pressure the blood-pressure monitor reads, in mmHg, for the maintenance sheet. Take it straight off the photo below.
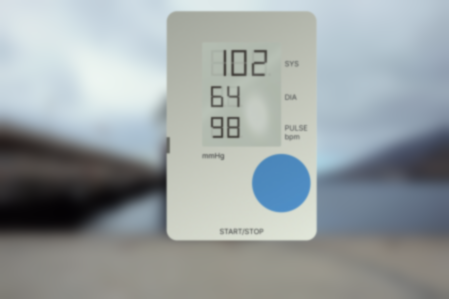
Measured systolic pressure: 102 mmHg
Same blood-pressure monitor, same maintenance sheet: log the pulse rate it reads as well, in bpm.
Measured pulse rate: 98 bpm
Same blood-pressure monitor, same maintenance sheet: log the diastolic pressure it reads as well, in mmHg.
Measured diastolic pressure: 64 mmHg
